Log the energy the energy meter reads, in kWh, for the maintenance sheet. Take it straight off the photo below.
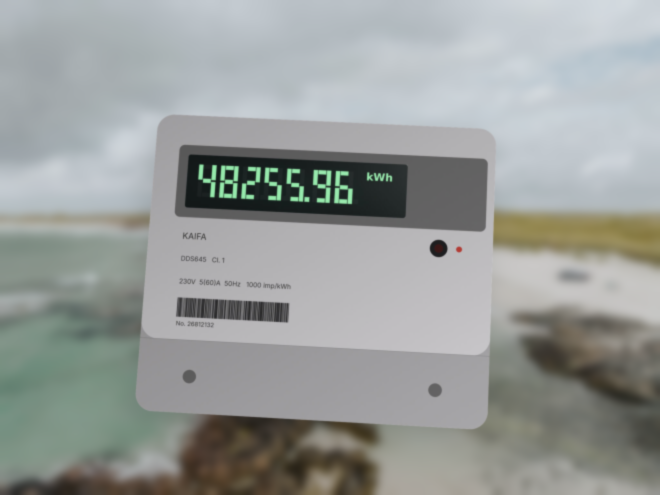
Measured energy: 48255.96 kWh
